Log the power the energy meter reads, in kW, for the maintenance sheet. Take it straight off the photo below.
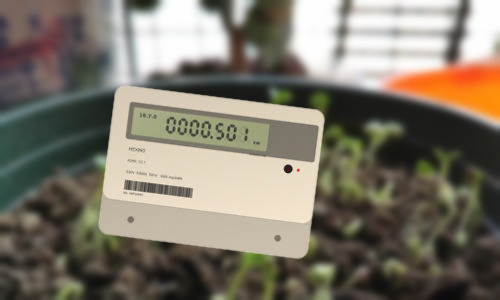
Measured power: 0.501 kW
